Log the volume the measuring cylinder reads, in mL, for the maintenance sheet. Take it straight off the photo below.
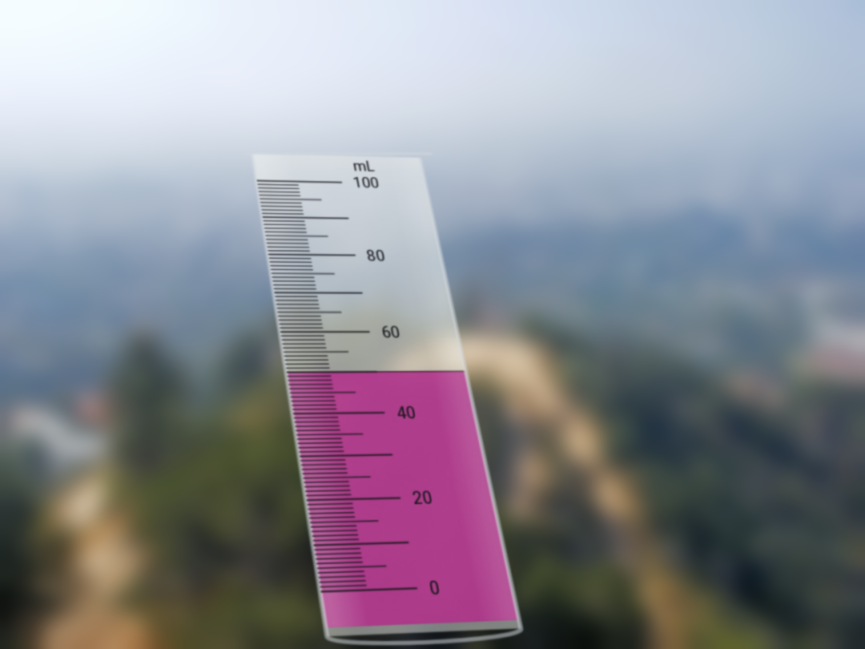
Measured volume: 50 mL
